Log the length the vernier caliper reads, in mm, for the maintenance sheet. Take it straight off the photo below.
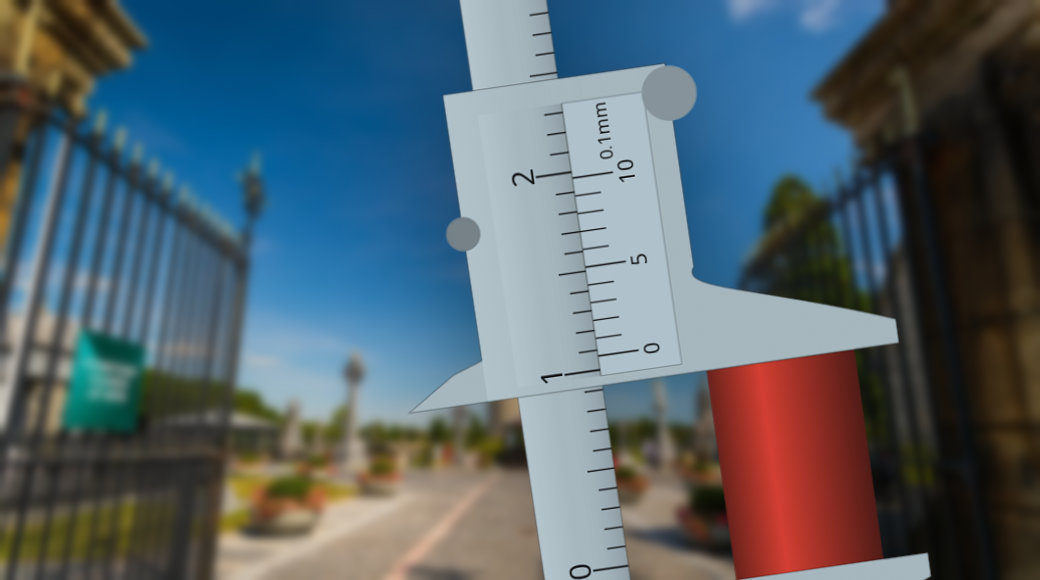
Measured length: 10.7 mm
